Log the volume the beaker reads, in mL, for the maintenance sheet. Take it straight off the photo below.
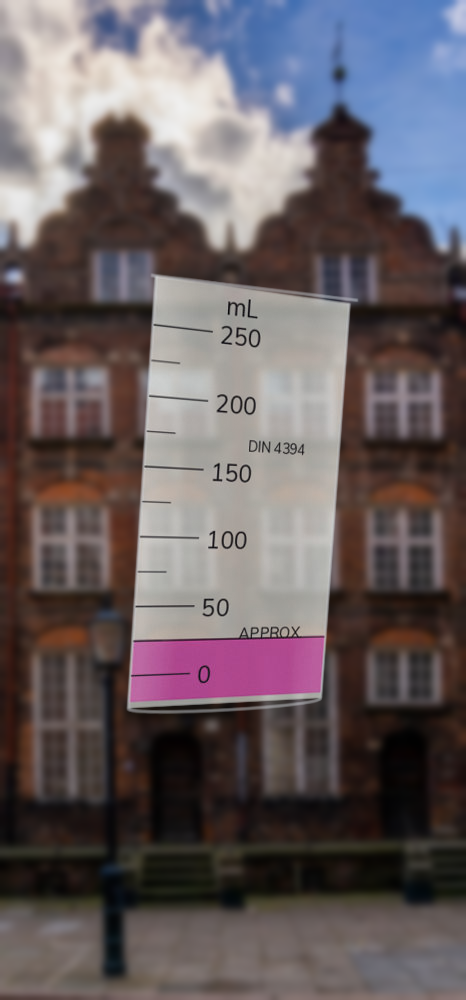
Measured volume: 25 mL
